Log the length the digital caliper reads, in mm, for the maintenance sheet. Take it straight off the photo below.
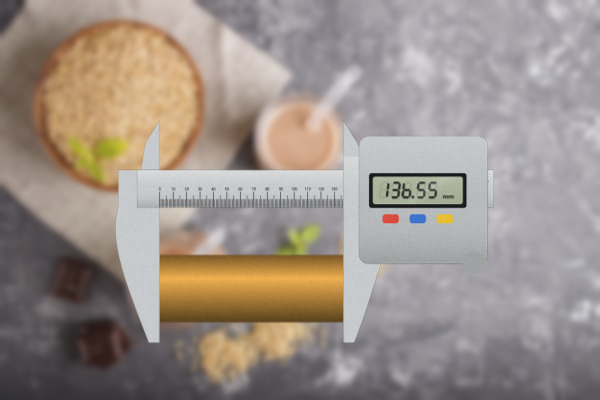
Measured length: 136.55 mm
